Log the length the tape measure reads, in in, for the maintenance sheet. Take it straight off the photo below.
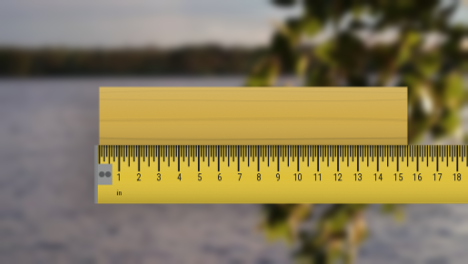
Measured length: 15.5 in
